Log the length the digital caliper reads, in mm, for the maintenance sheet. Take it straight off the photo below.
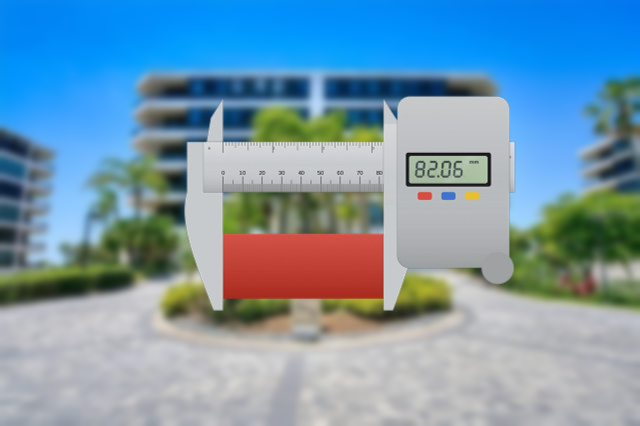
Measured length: 82.06 mm
